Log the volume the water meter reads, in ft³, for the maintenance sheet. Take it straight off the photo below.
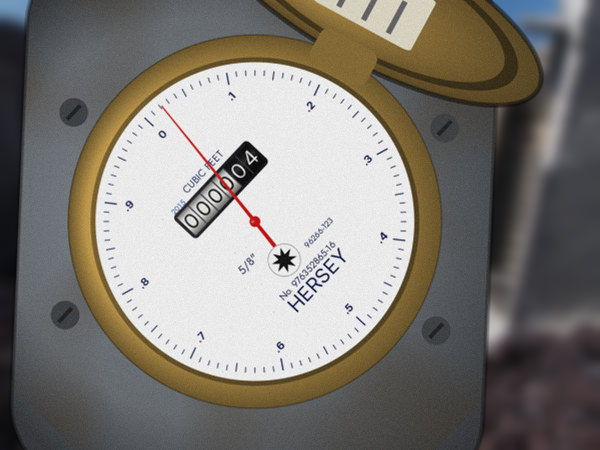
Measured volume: 4.02 ft³
